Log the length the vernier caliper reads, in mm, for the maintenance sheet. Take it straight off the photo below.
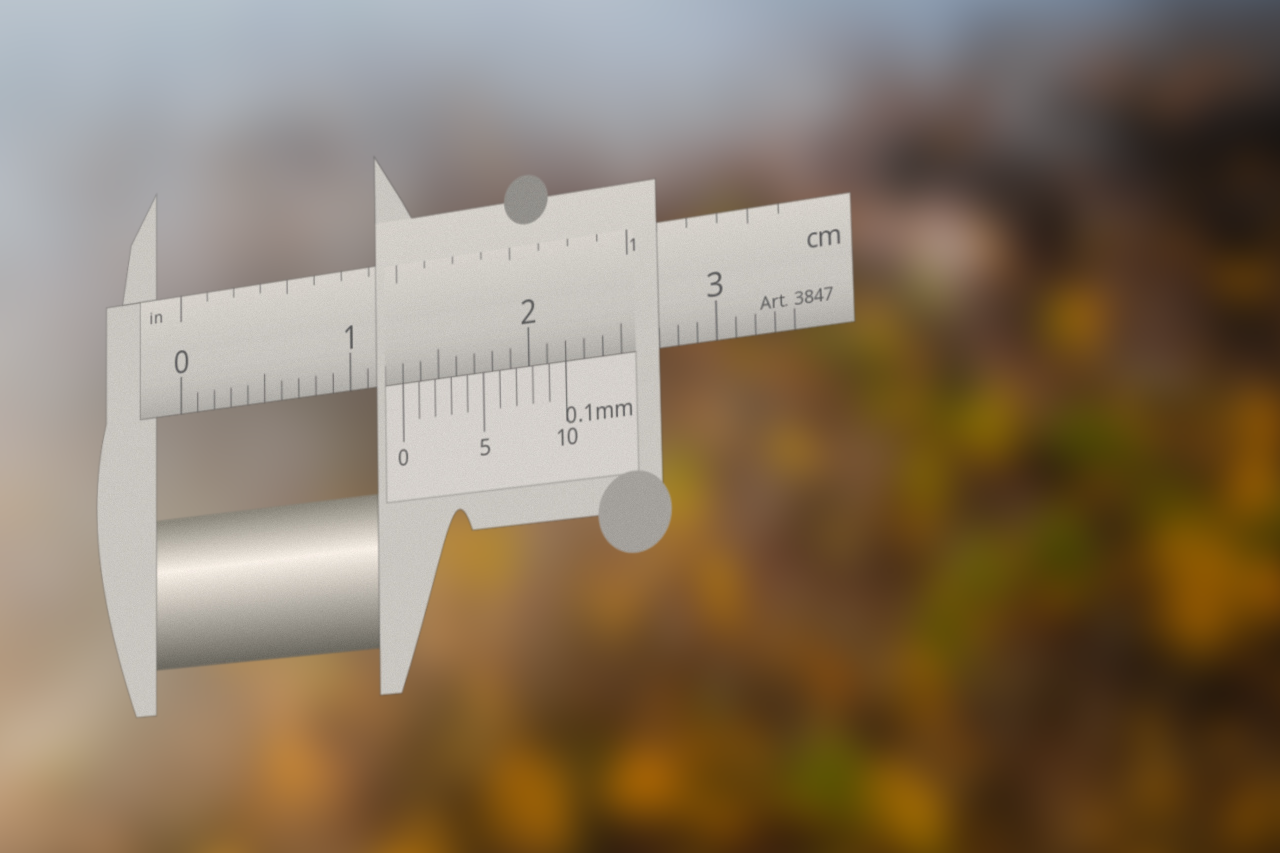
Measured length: 13.0 mm
